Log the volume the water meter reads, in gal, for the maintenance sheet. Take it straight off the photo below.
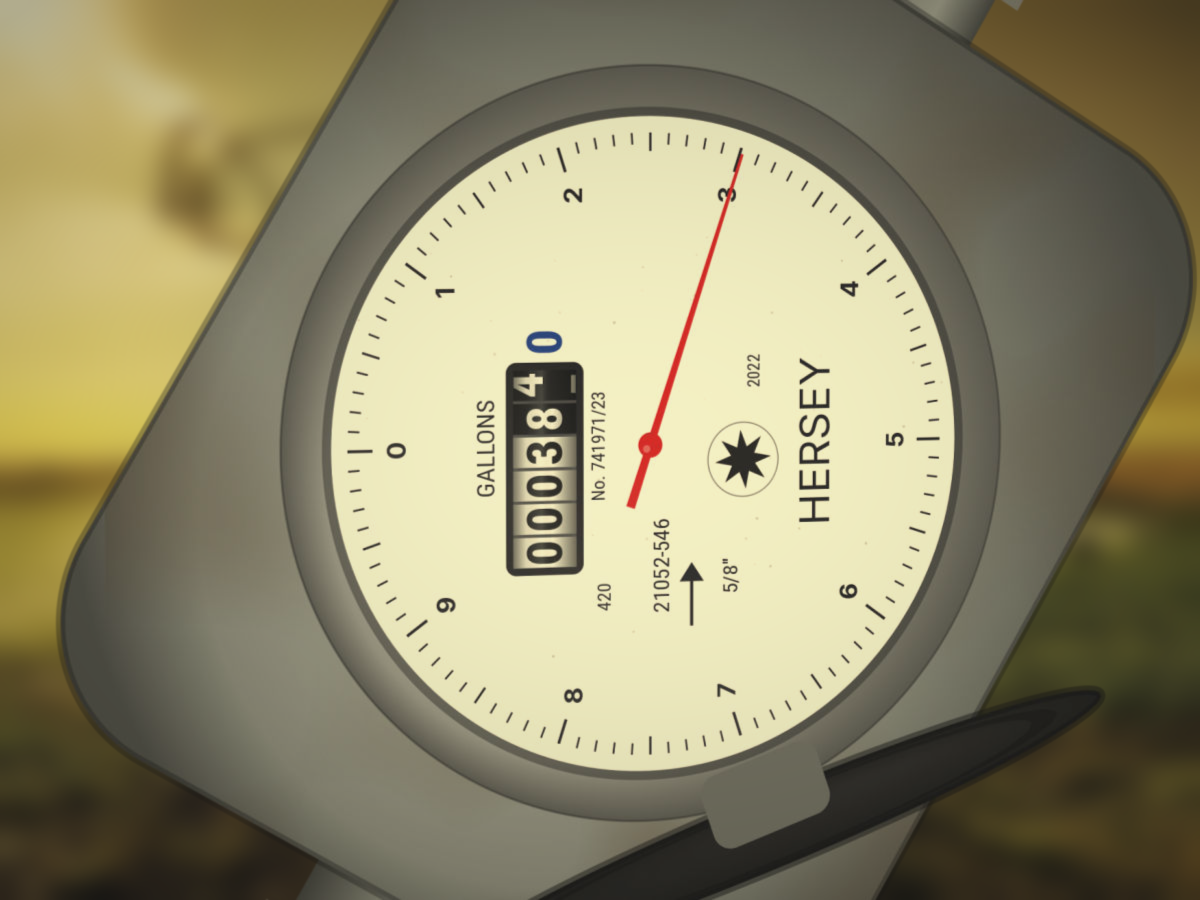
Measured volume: 3843.0 gal
